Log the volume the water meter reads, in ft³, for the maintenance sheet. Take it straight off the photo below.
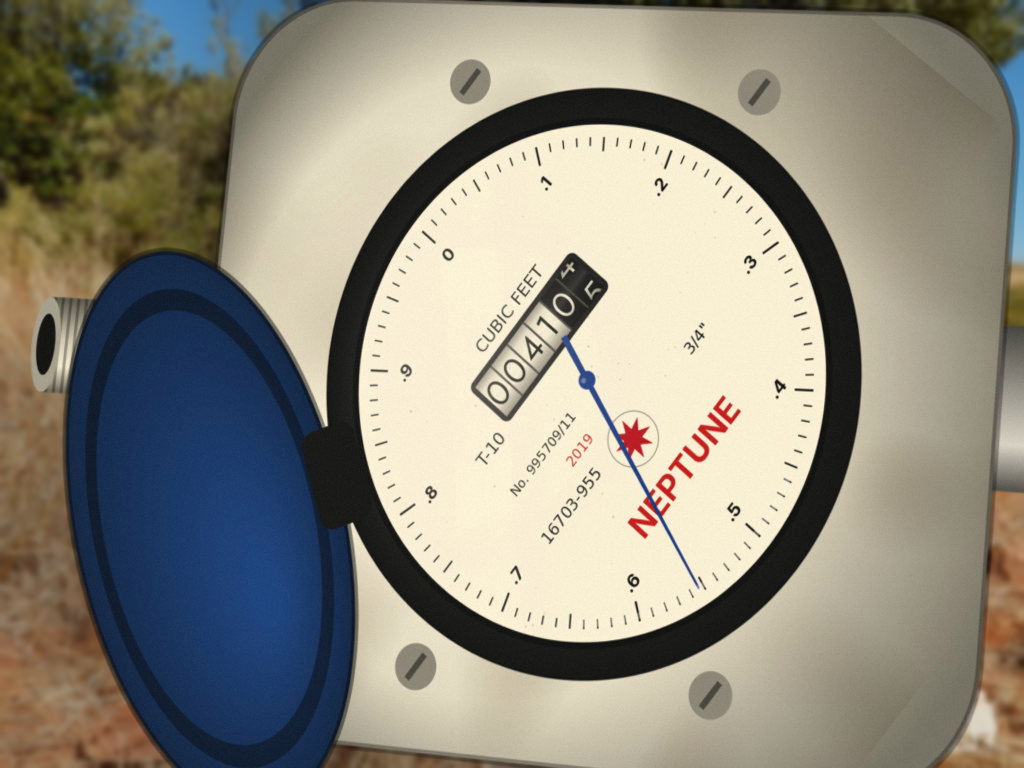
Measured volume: 4104.55 ft³
